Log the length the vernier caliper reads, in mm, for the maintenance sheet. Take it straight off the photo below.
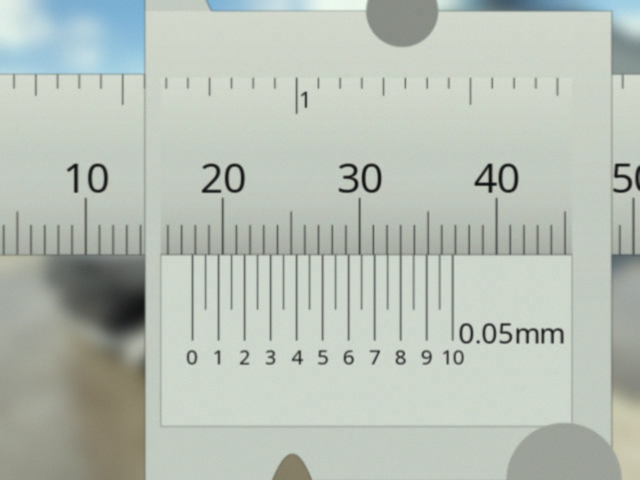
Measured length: 17.8 mm
